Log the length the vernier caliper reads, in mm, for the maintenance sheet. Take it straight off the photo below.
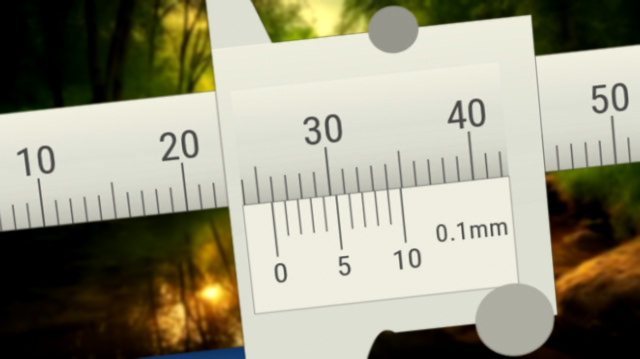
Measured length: 25.9 mm
